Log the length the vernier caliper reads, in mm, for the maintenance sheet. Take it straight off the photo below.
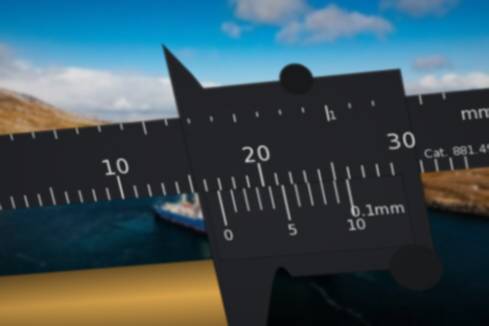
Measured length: 16.8 mm
